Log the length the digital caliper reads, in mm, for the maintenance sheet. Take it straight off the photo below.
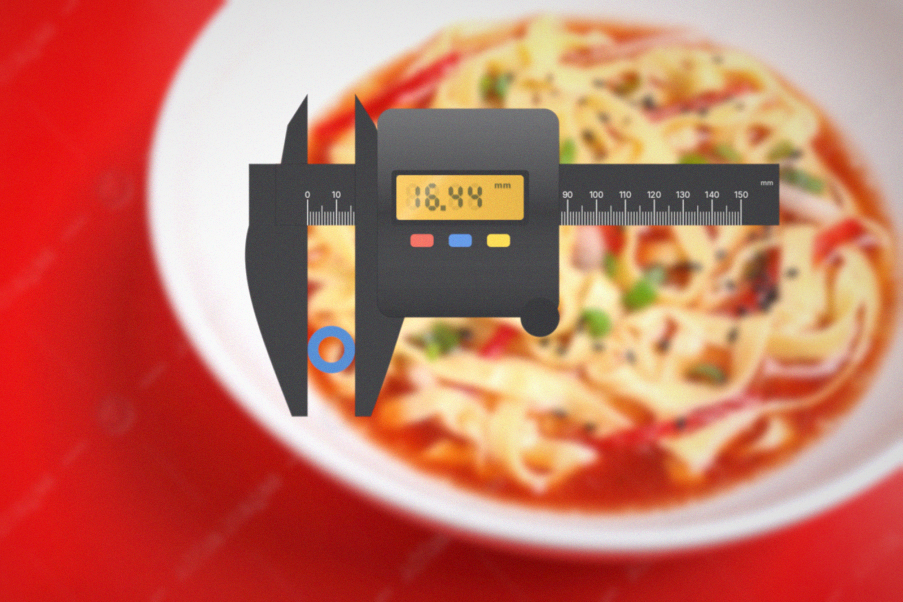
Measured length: 16.44 mm
